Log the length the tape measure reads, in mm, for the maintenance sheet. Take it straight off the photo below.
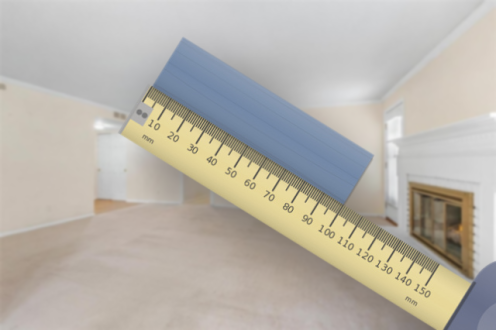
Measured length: 100 mm
